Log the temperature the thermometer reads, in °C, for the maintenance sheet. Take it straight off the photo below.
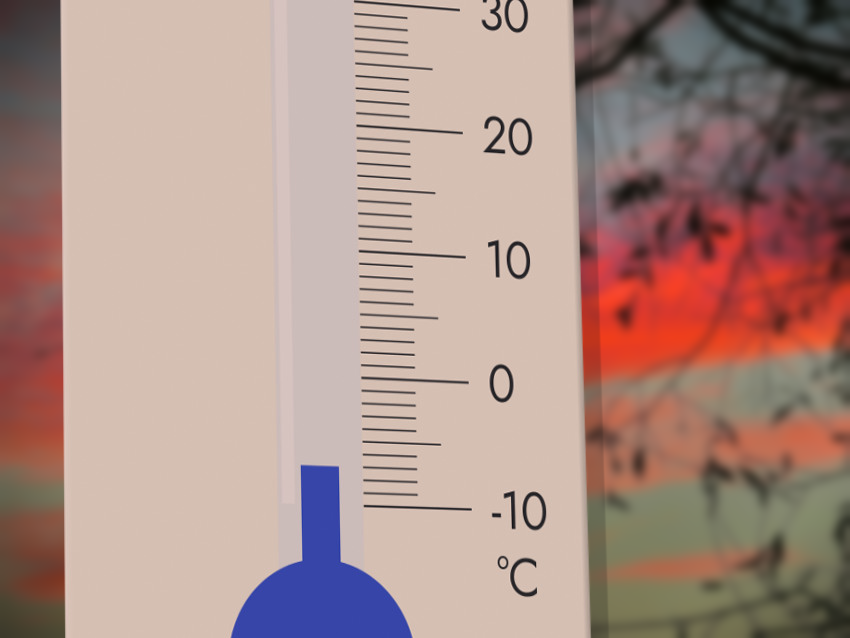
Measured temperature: -7 °C
